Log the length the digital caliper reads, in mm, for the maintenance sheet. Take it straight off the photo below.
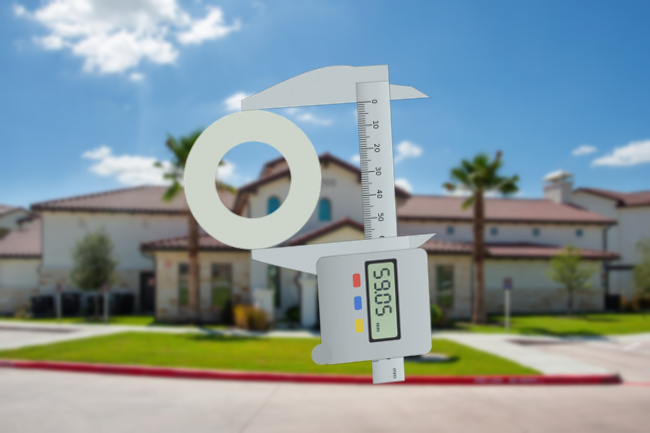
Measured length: 59.05 mm
